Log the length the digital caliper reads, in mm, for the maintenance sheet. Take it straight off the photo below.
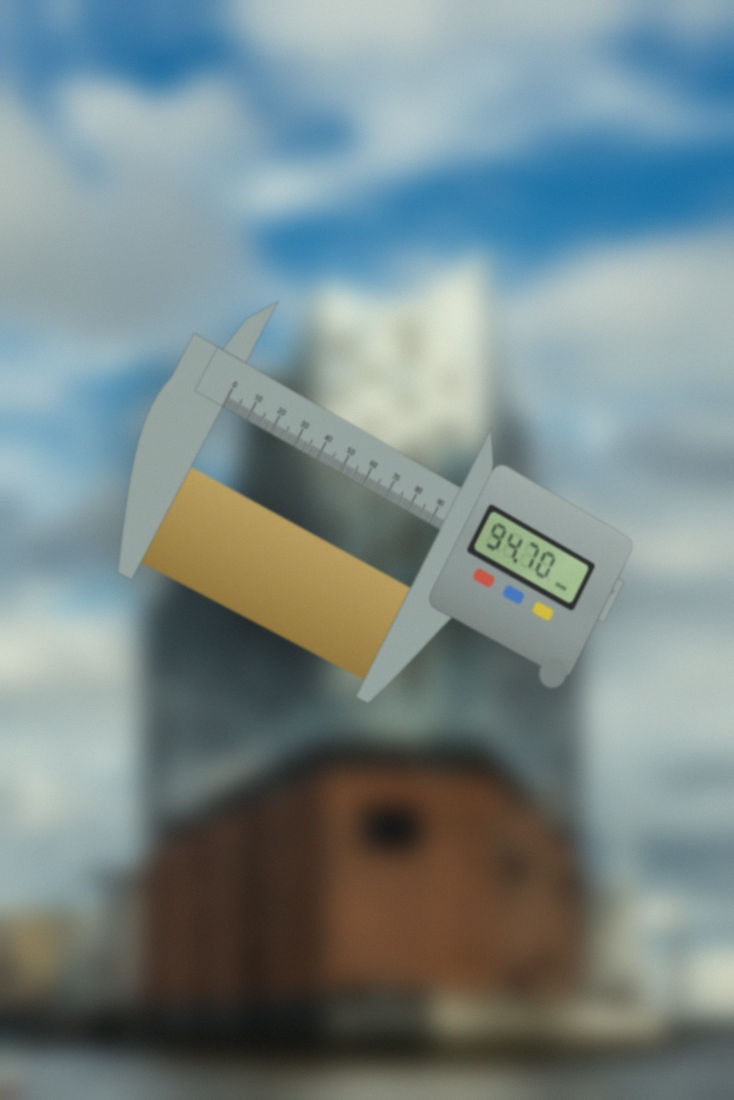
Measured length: 94.70 mm
